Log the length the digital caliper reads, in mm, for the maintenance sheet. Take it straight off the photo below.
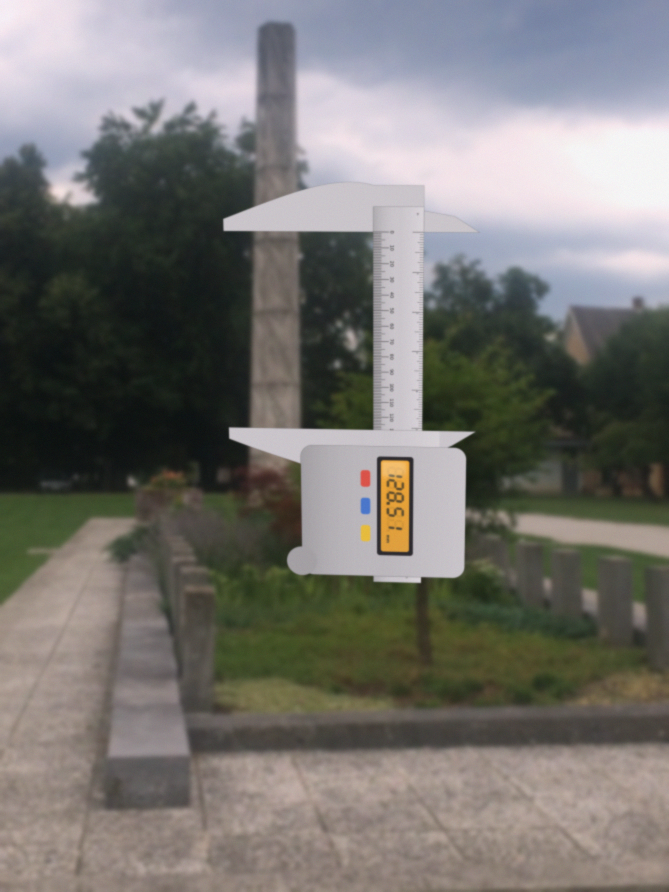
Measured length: 128.51 mm
